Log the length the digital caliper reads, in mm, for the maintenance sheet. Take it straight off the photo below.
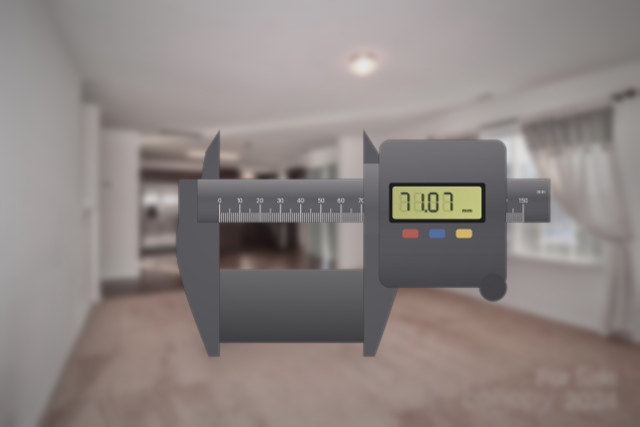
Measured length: 71.07 mm
